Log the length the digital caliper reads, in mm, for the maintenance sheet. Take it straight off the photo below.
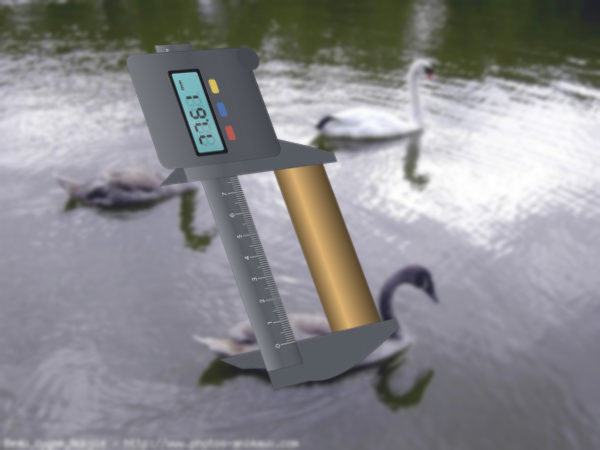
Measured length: 77.61 mm
